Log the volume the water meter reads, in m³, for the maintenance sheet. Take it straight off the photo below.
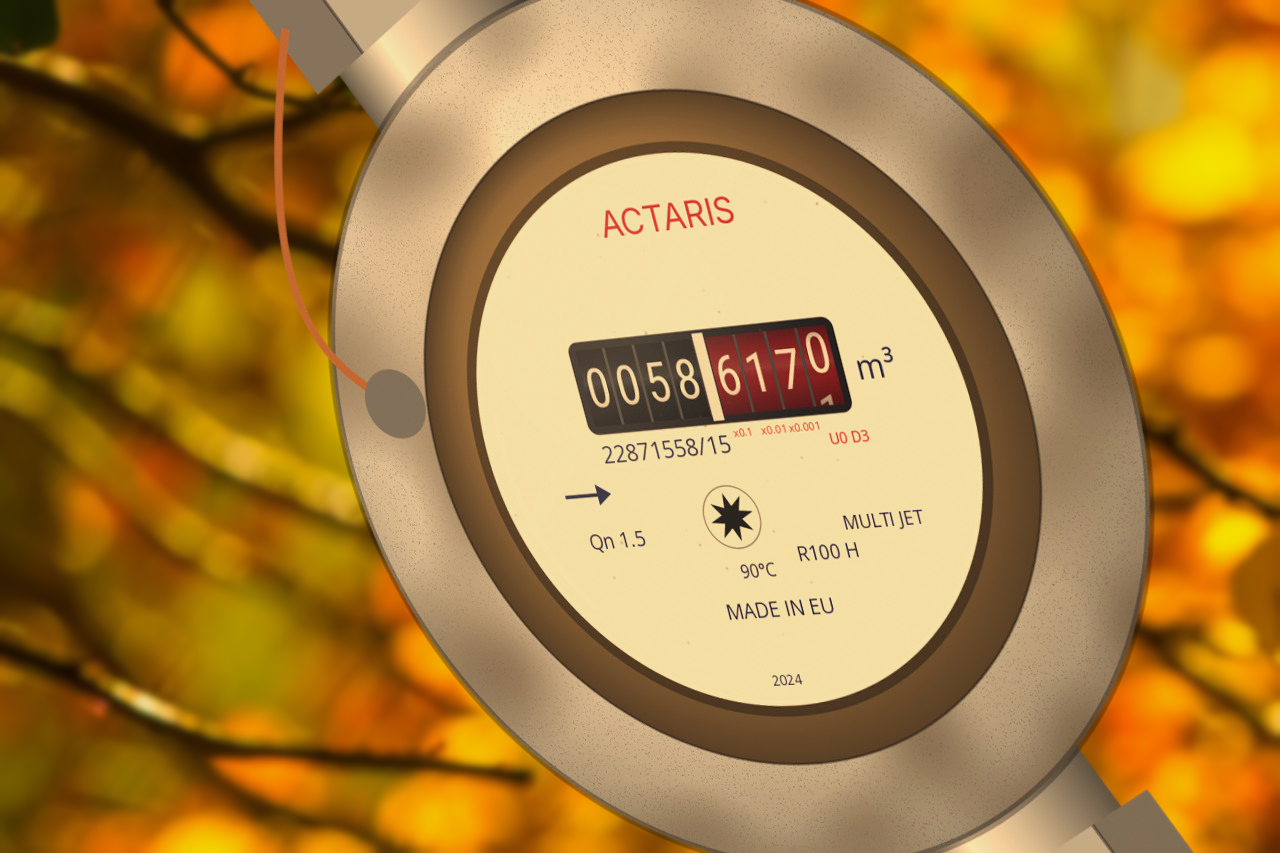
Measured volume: 58.6170 m³
